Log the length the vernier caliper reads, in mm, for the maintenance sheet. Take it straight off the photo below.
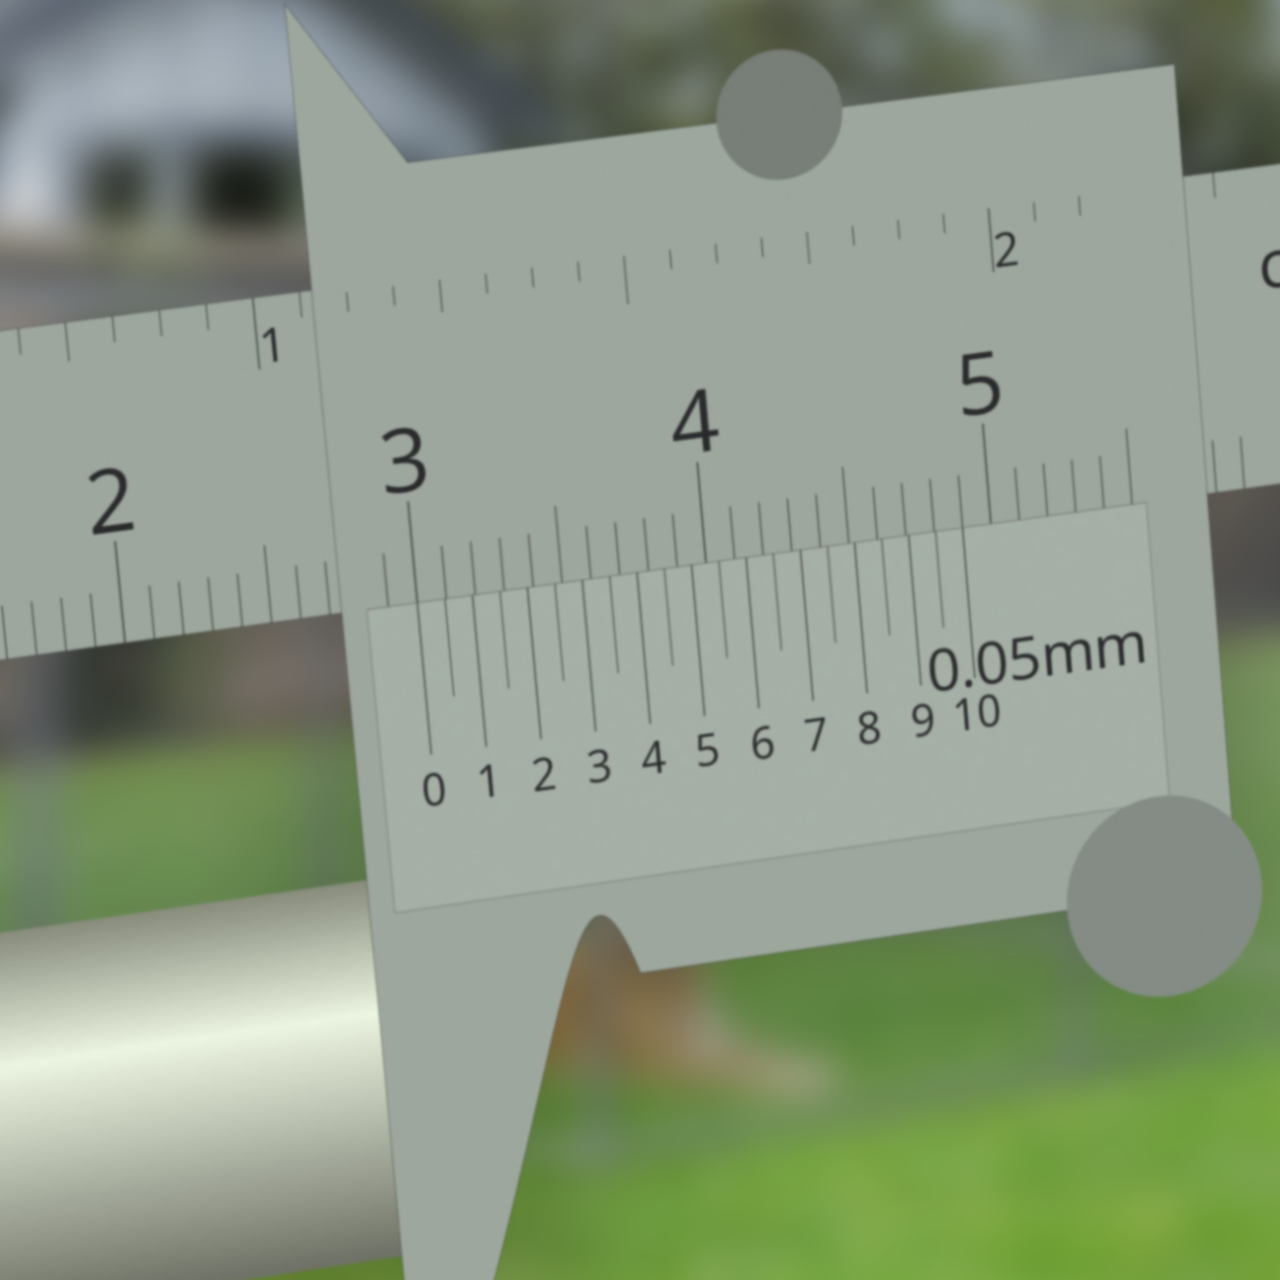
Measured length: 30.0 mm
